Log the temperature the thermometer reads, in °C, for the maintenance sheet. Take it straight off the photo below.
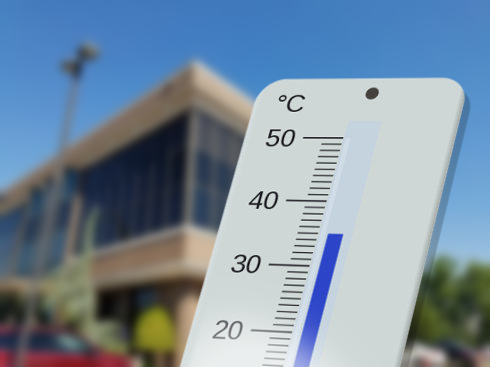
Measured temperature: 35 °C
